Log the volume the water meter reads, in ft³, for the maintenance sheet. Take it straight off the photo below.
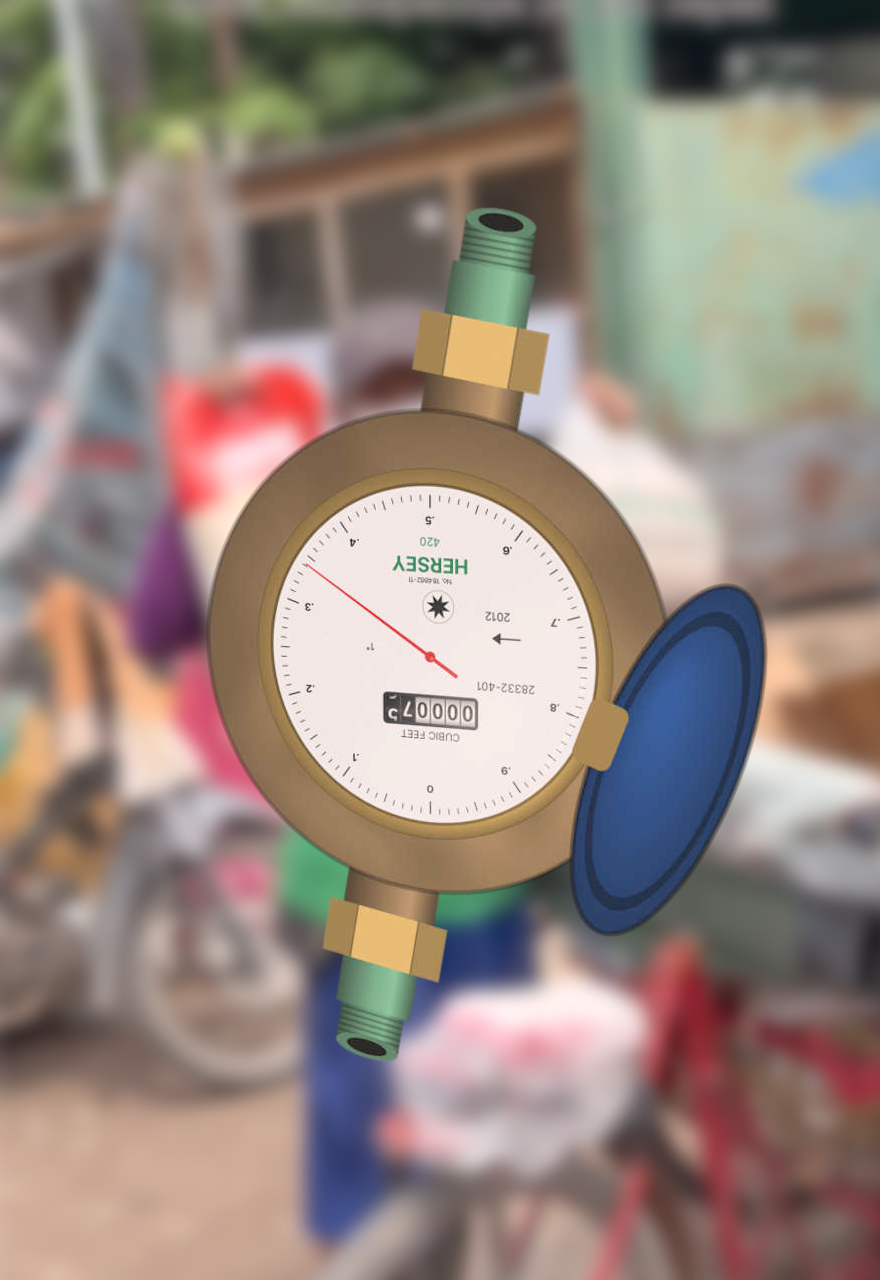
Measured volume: 75.34 ft³
